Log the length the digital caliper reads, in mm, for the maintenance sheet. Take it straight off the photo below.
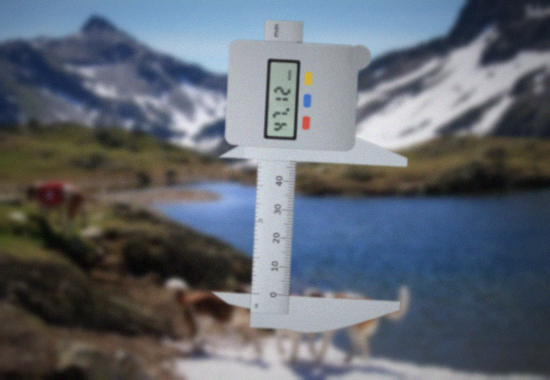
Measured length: 47.12 mm
